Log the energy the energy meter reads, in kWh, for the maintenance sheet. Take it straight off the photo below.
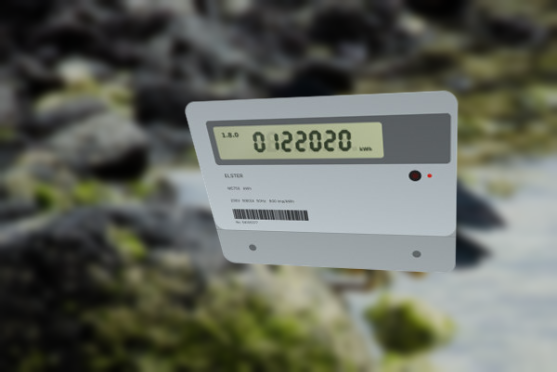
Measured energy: 122020 kWh
